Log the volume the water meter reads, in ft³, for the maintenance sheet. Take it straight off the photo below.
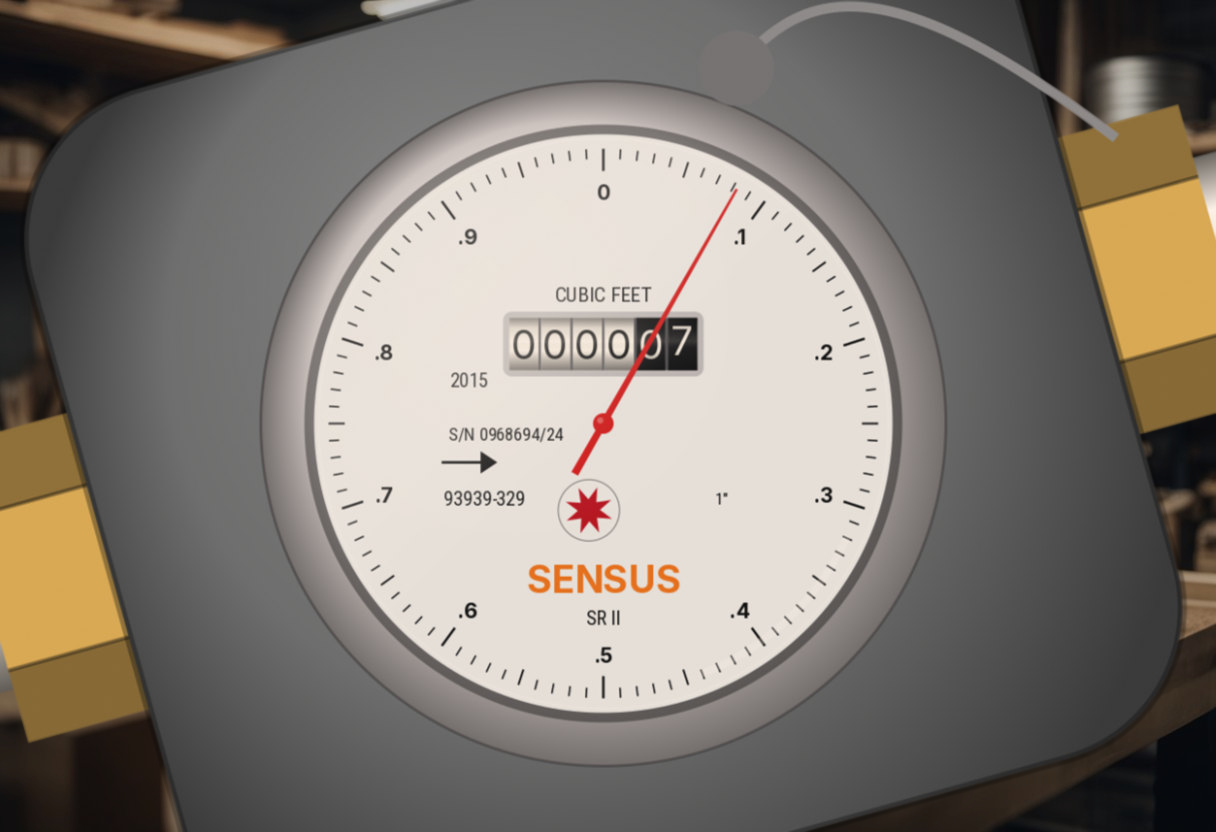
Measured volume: 7.08 ft³
